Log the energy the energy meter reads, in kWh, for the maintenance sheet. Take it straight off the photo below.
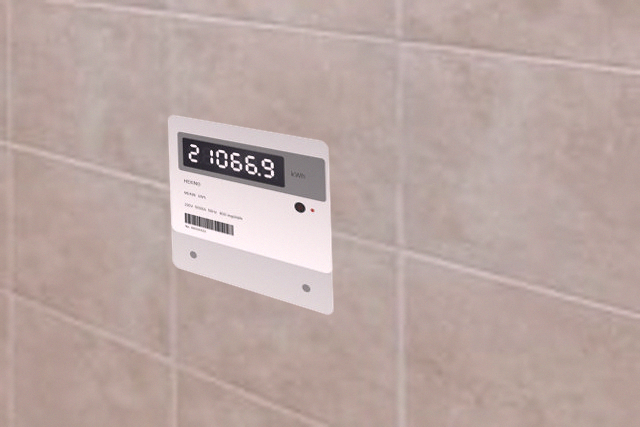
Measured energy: 21066.9 kWh
